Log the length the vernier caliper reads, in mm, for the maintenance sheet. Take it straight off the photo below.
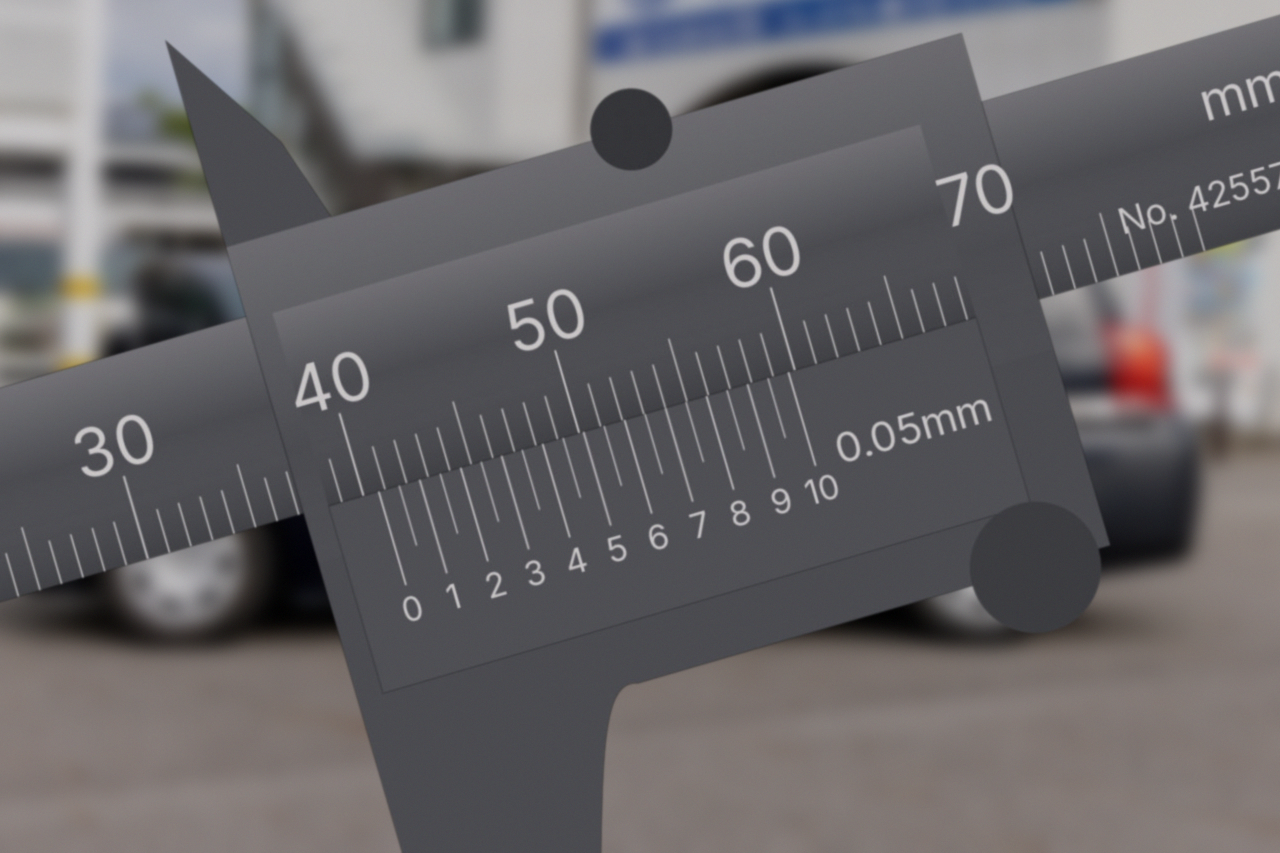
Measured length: 40.7 mm
